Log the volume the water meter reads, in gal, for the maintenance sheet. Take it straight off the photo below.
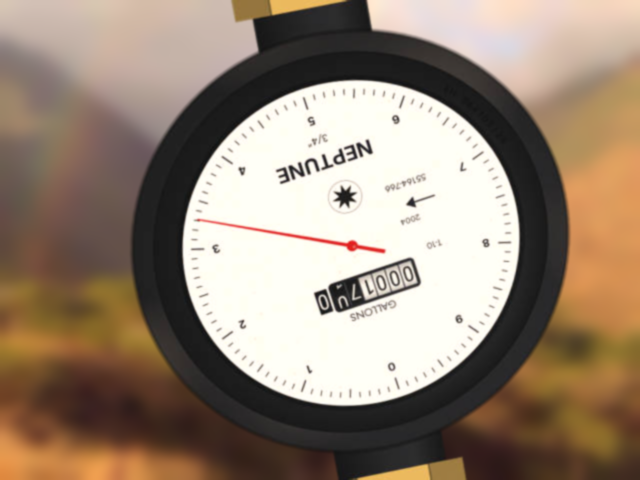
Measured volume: 1703.3 gal
